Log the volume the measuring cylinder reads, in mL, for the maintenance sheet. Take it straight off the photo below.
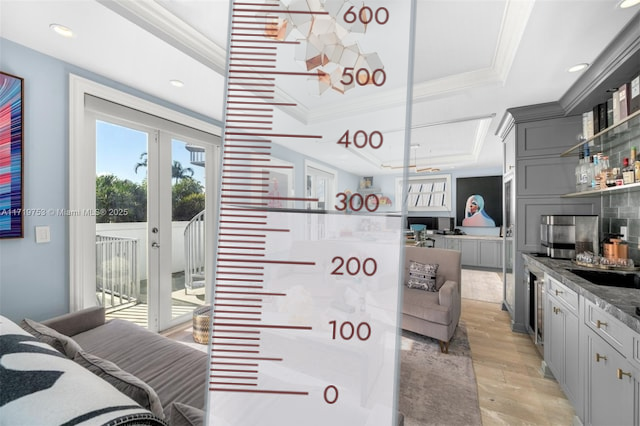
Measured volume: 280 mL
